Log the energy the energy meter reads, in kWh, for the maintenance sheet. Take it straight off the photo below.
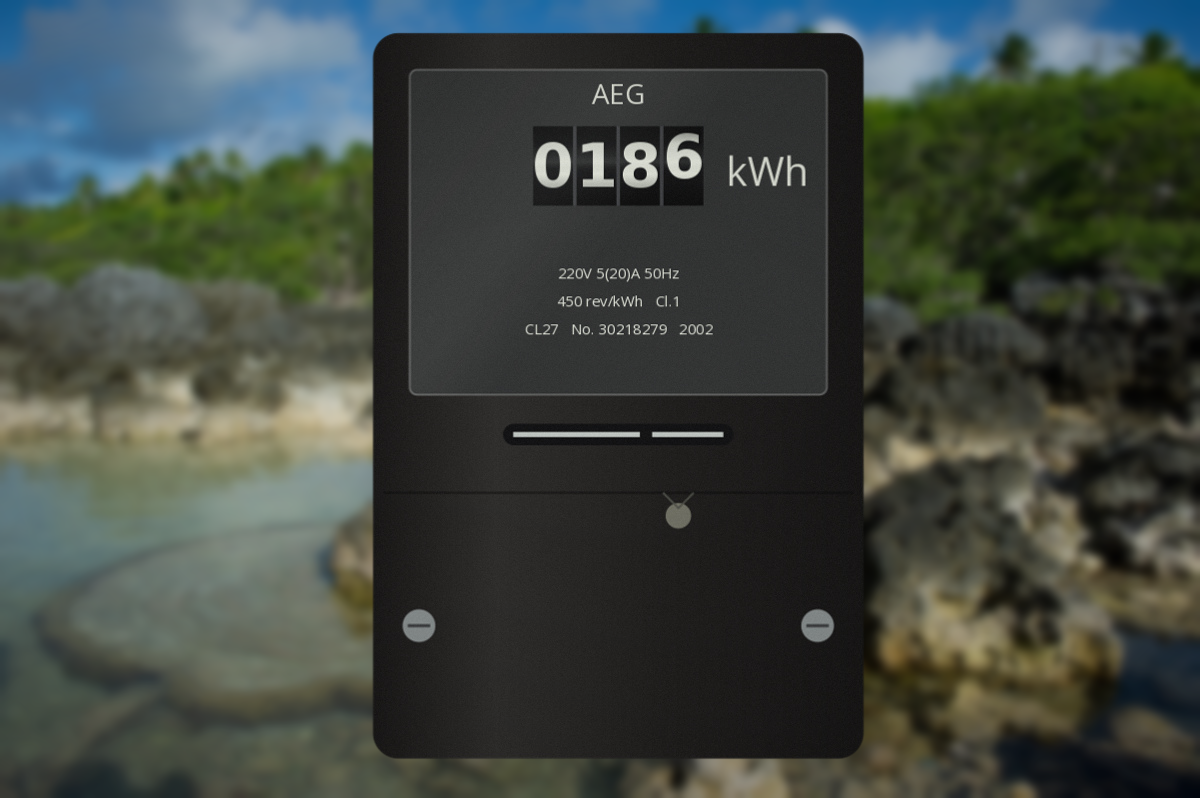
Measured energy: 186 kWh
